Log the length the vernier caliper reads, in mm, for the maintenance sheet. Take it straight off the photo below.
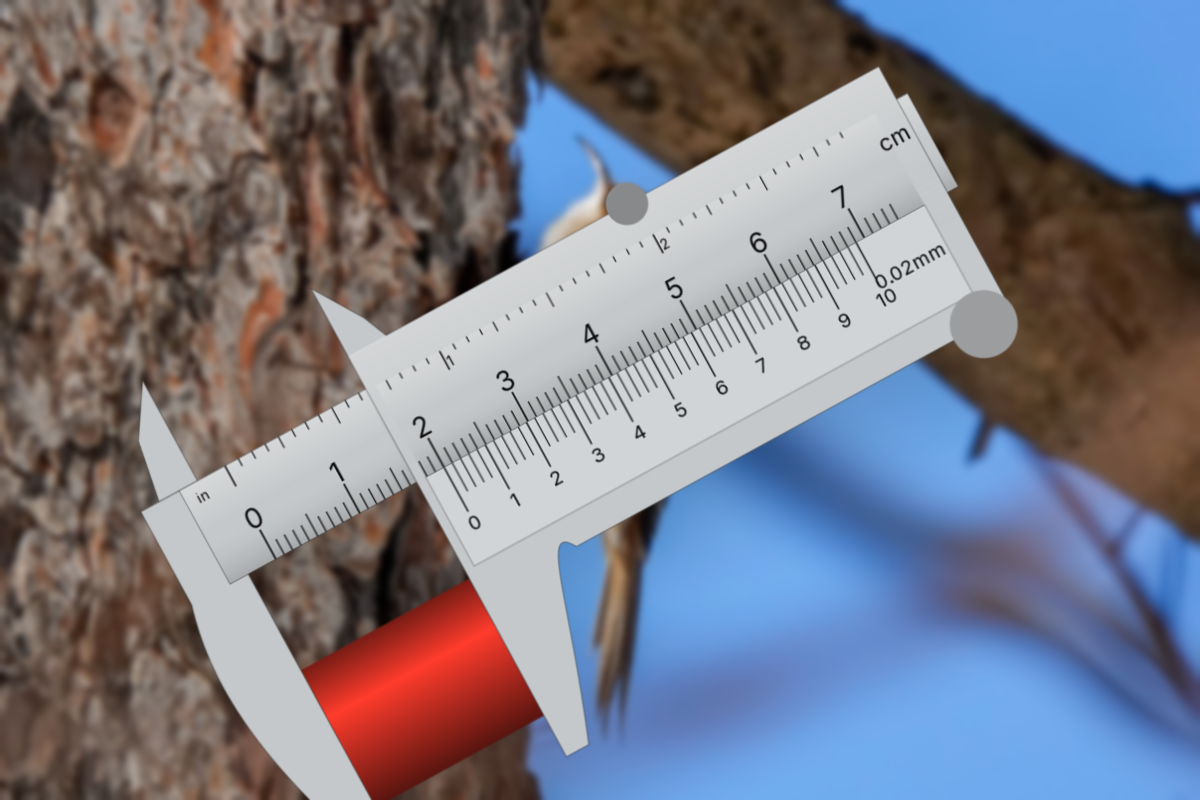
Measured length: 20.0 mm
